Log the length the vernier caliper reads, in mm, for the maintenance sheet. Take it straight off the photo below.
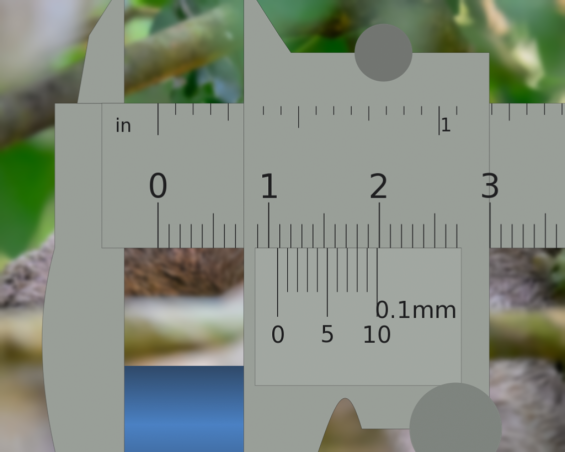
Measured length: 10.8 mm
